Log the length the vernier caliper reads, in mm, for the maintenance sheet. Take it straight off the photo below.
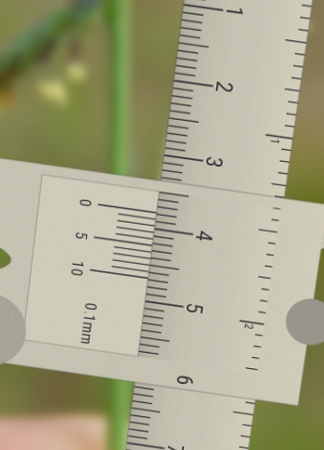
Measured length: 37.8 mm
